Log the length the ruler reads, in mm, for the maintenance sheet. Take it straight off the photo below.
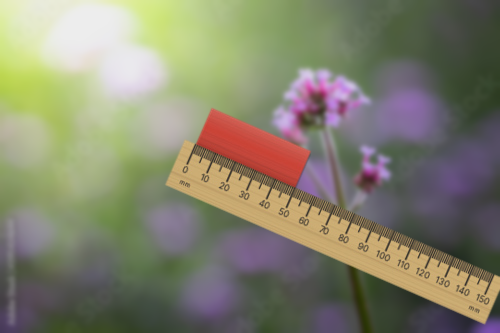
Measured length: 50 mm
